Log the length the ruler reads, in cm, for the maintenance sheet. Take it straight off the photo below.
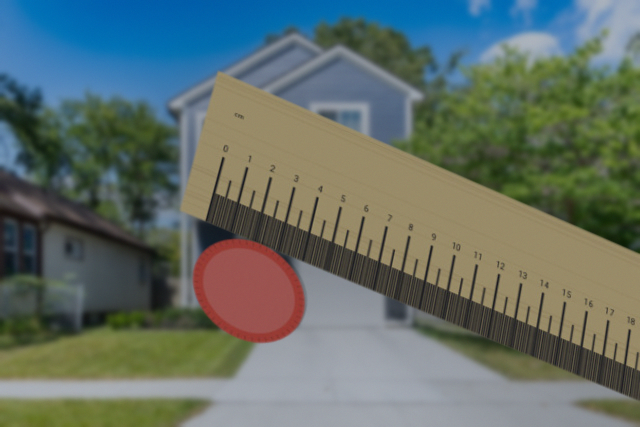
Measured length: 4.5 cm
